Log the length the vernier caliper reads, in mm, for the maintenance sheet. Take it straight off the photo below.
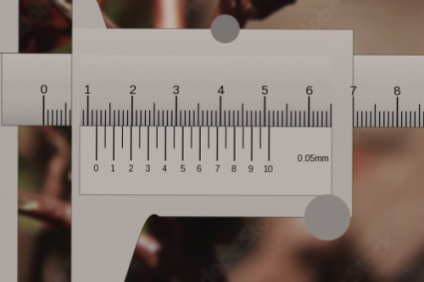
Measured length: 12.0 mm
